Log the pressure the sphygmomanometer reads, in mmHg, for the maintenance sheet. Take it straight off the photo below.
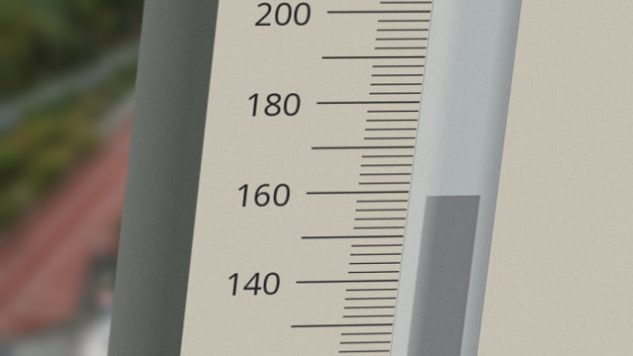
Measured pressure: 159 mmHg
